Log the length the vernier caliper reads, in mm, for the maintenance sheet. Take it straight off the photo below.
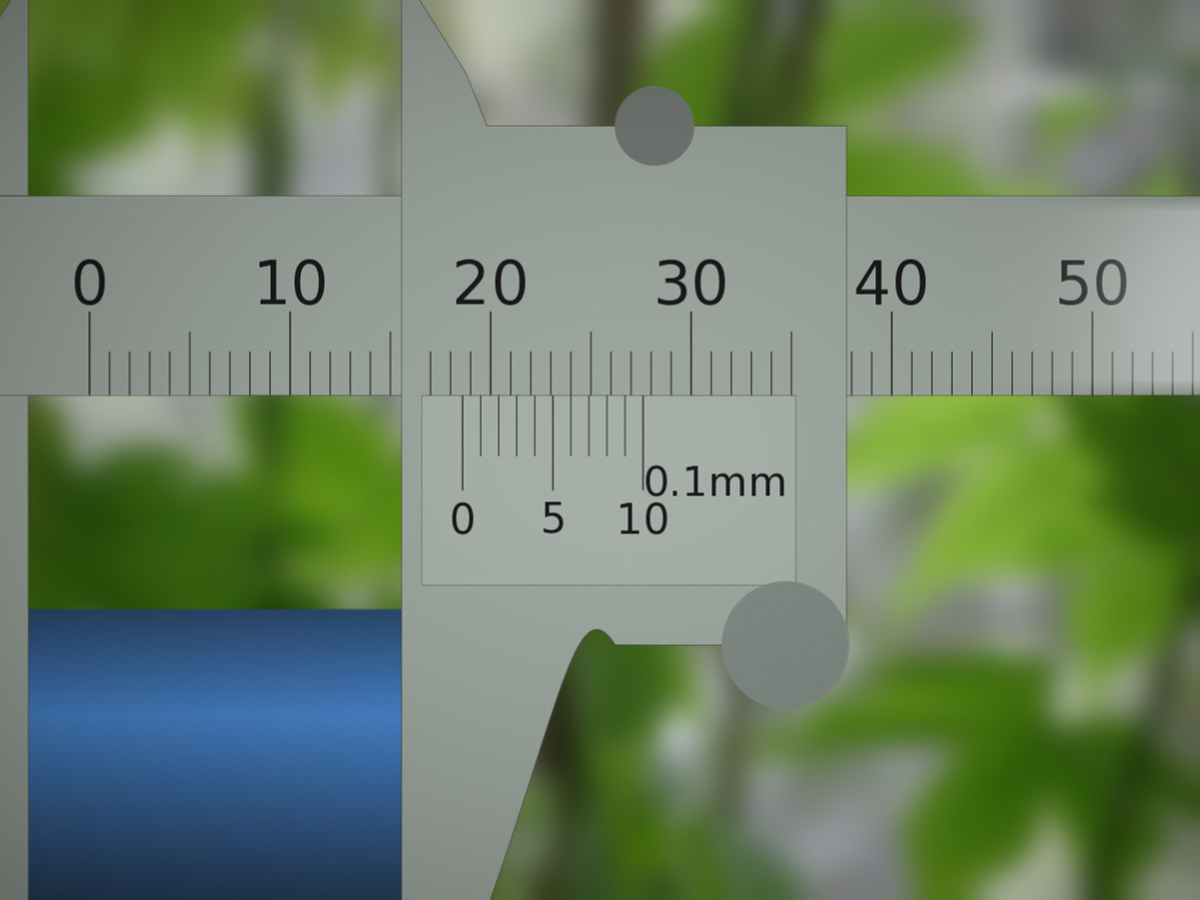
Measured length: 18.6 mm
